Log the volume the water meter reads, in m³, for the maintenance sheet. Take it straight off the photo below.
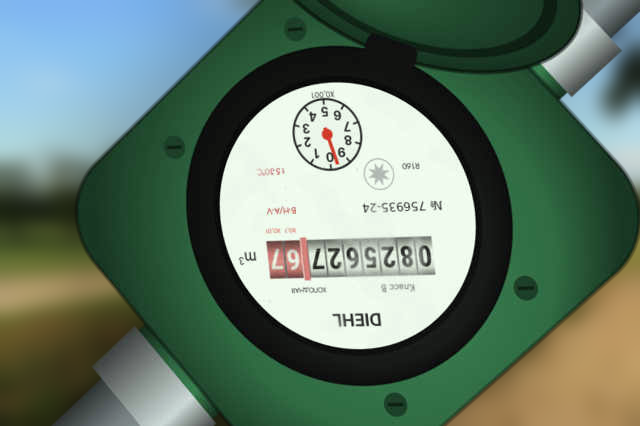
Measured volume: 825627.669 m³
